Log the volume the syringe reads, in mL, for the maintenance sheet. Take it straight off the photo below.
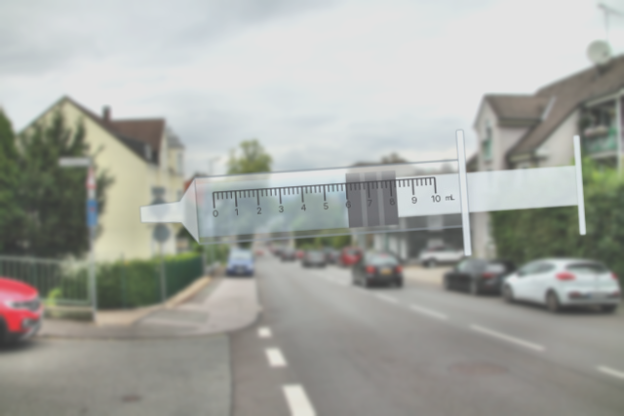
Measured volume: 6 mL
